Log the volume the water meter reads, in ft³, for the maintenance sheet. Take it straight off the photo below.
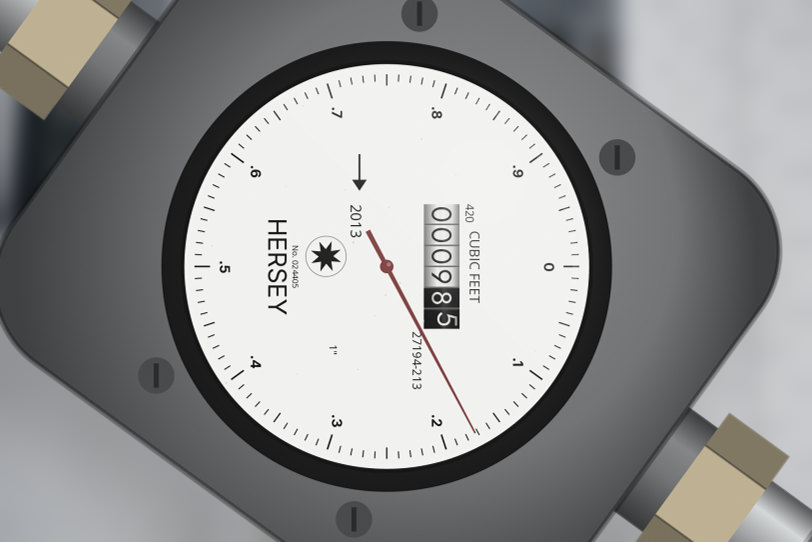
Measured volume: 985.17 ft³
